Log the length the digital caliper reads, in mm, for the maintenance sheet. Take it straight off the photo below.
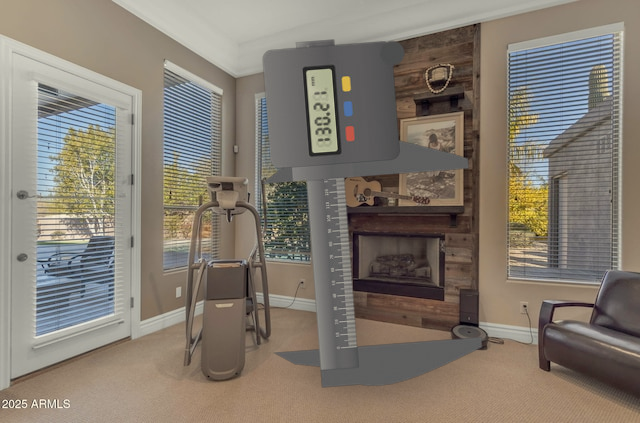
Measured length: 130.21 mm
